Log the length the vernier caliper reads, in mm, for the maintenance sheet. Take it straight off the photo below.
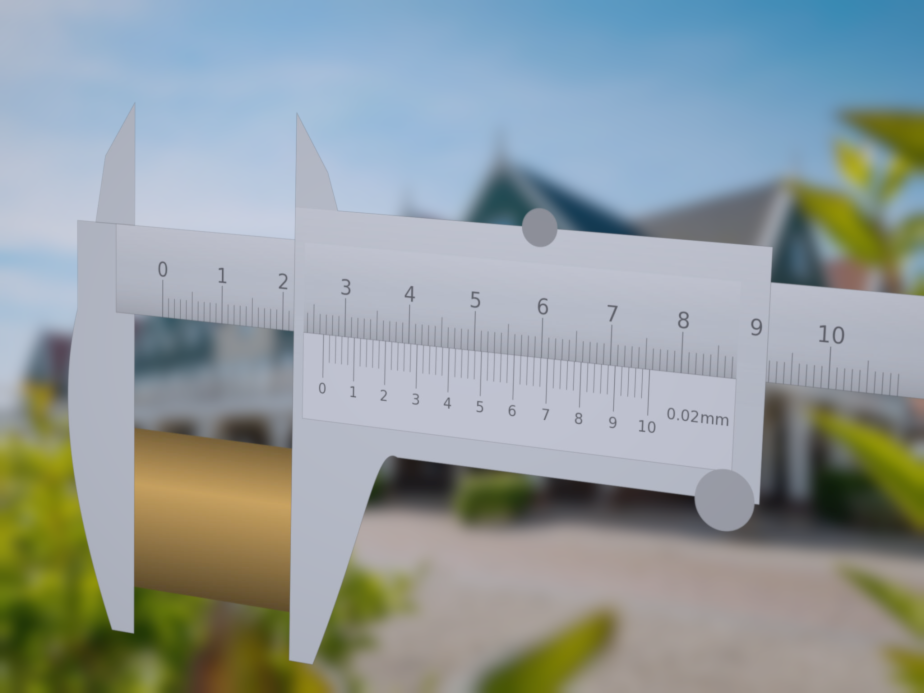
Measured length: 26.6 mm
